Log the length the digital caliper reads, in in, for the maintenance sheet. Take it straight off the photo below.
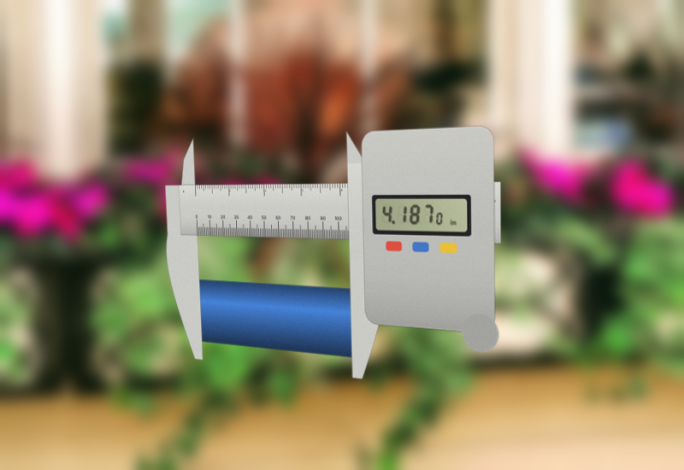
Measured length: 4.1870 in
